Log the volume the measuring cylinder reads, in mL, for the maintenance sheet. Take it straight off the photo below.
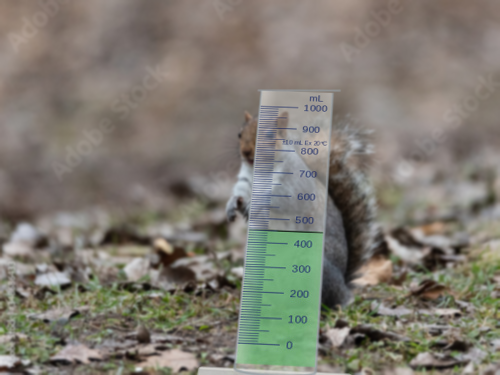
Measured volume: 450 mL
